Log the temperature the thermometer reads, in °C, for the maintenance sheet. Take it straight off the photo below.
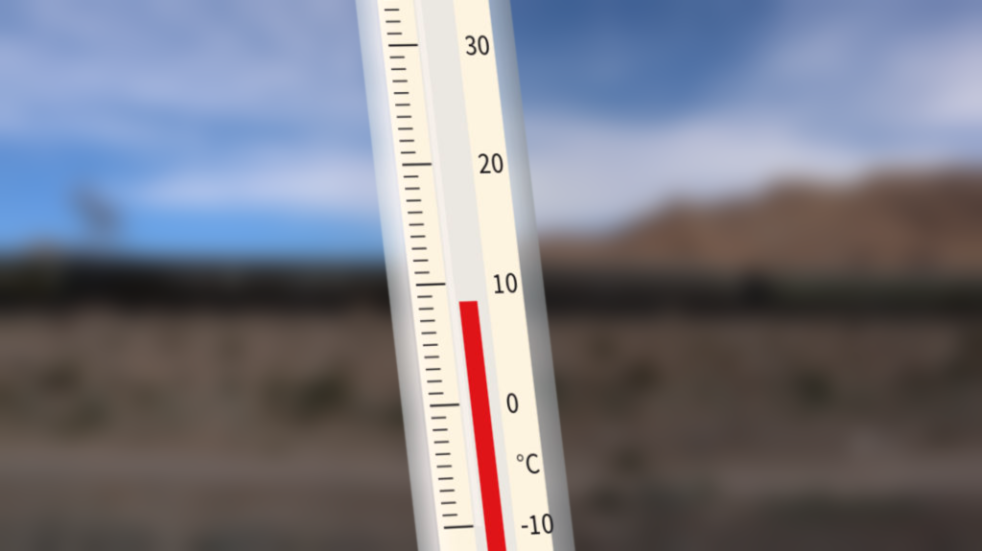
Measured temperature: 8.5 °C
